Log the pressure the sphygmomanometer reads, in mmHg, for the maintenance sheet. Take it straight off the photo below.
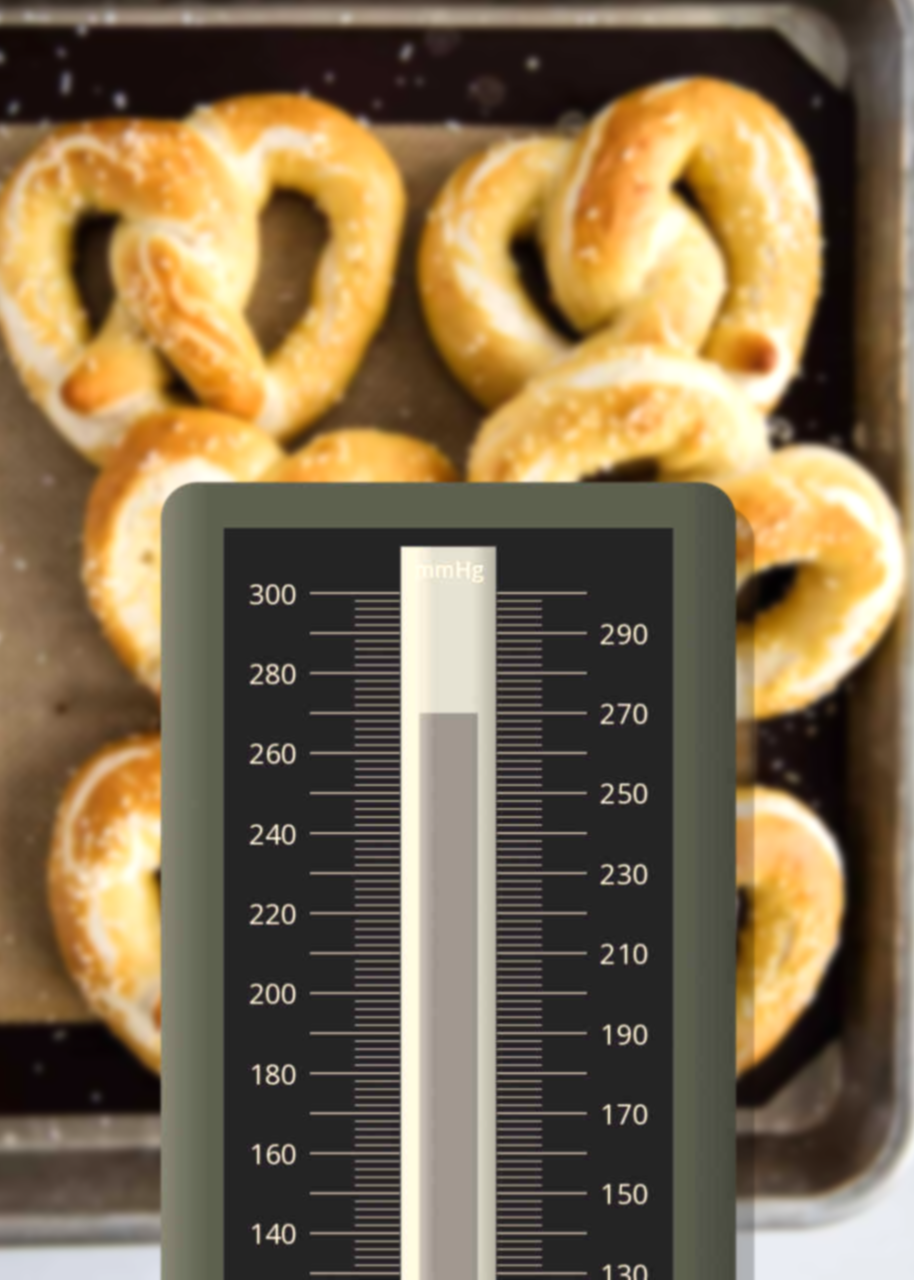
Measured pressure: 270 mmHg
